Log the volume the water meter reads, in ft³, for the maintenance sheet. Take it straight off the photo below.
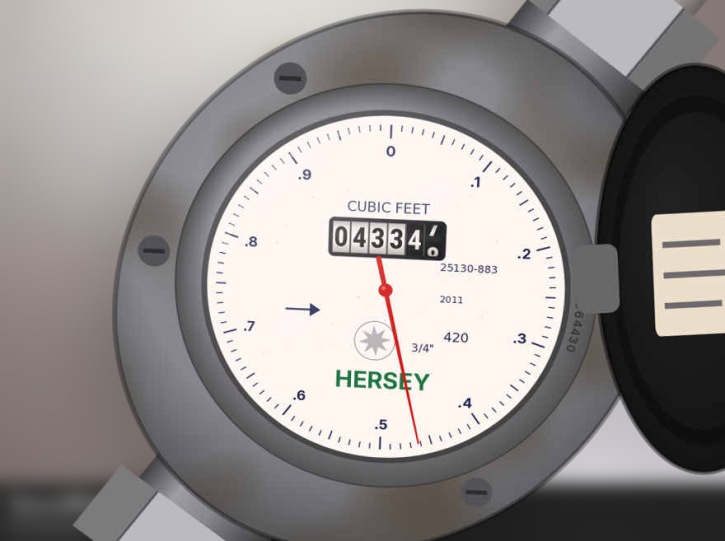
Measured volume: 43347.46 ft³
